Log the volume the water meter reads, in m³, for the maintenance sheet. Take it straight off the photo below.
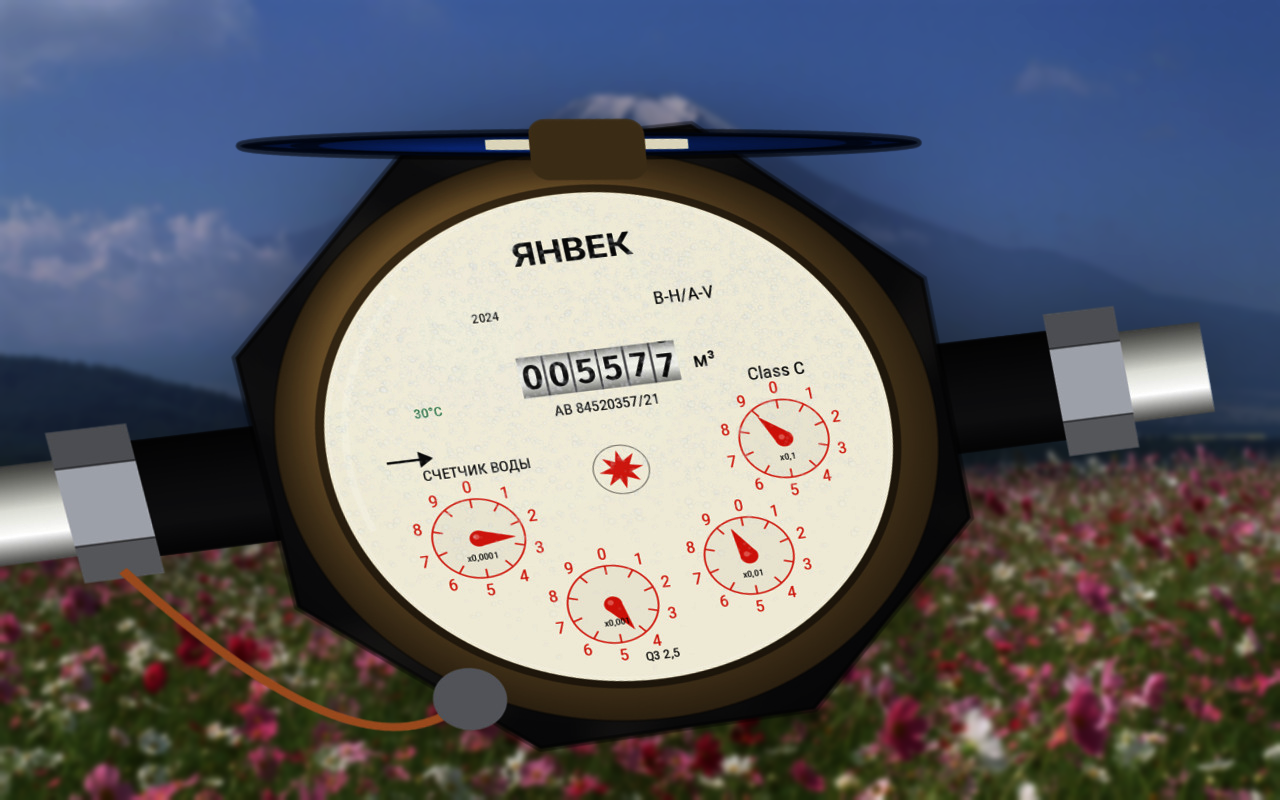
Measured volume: 5576.8942 m³
